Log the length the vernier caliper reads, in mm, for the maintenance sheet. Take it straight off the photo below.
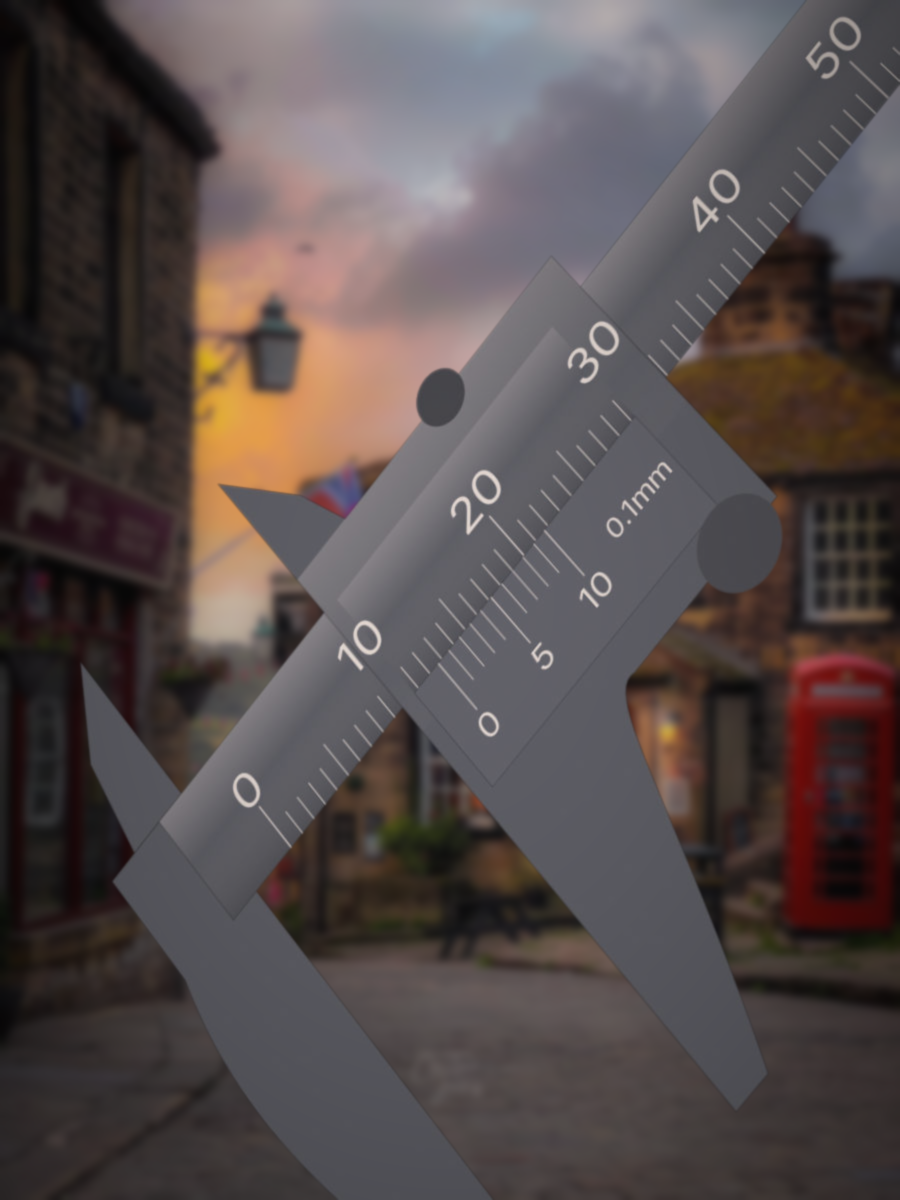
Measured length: 12.7 mm
